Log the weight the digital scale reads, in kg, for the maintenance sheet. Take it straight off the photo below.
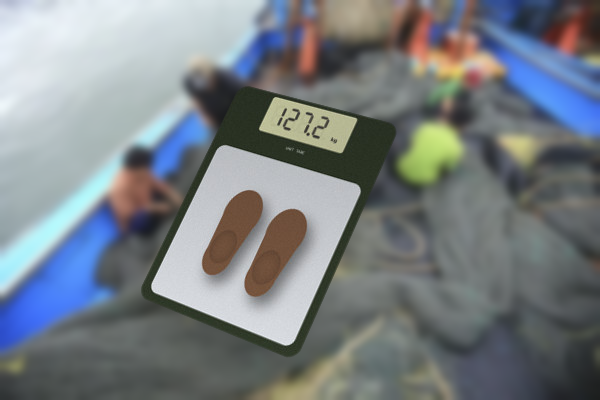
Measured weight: 127.2 kg
